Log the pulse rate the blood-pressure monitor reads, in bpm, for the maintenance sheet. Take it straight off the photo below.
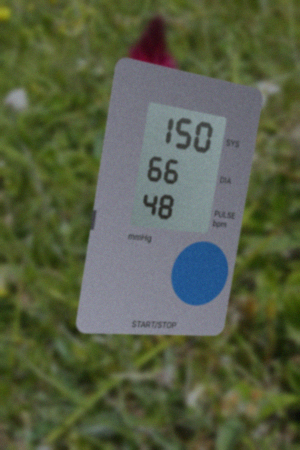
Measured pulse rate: 48 bpm
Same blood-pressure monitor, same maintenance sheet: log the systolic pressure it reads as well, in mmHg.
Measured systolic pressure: 150 mmHg
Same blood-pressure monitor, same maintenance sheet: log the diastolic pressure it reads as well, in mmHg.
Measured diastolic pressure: 66 mmHg
